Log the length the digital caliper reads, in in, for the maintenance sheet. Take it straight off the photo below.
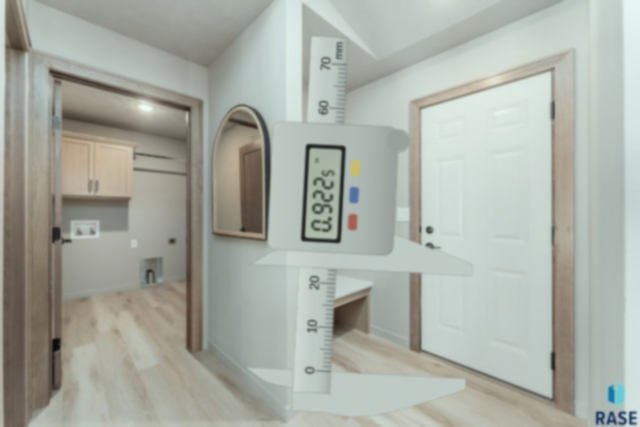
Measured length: 0.9225 in
